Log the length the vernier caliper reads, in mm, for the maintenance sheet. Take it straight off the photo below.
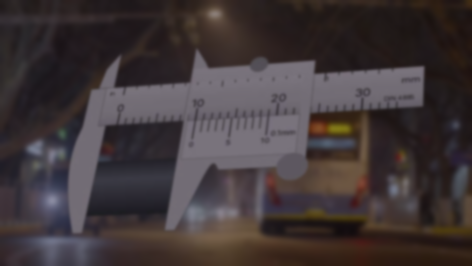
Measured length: 10.0 mm
